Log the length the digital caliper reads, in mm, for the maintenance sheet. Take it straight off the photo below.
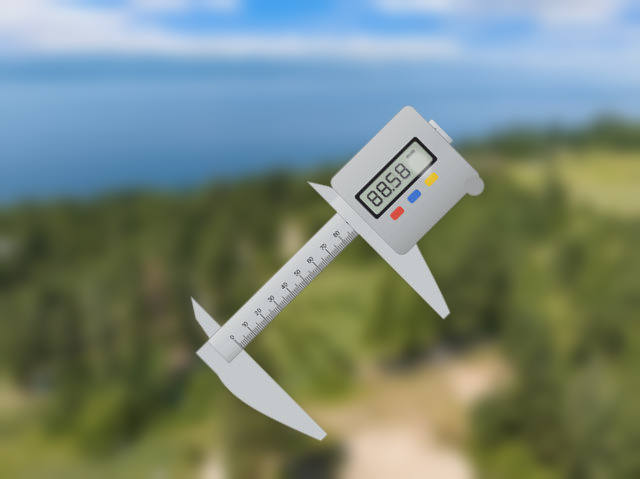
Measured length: 88.58 mm
